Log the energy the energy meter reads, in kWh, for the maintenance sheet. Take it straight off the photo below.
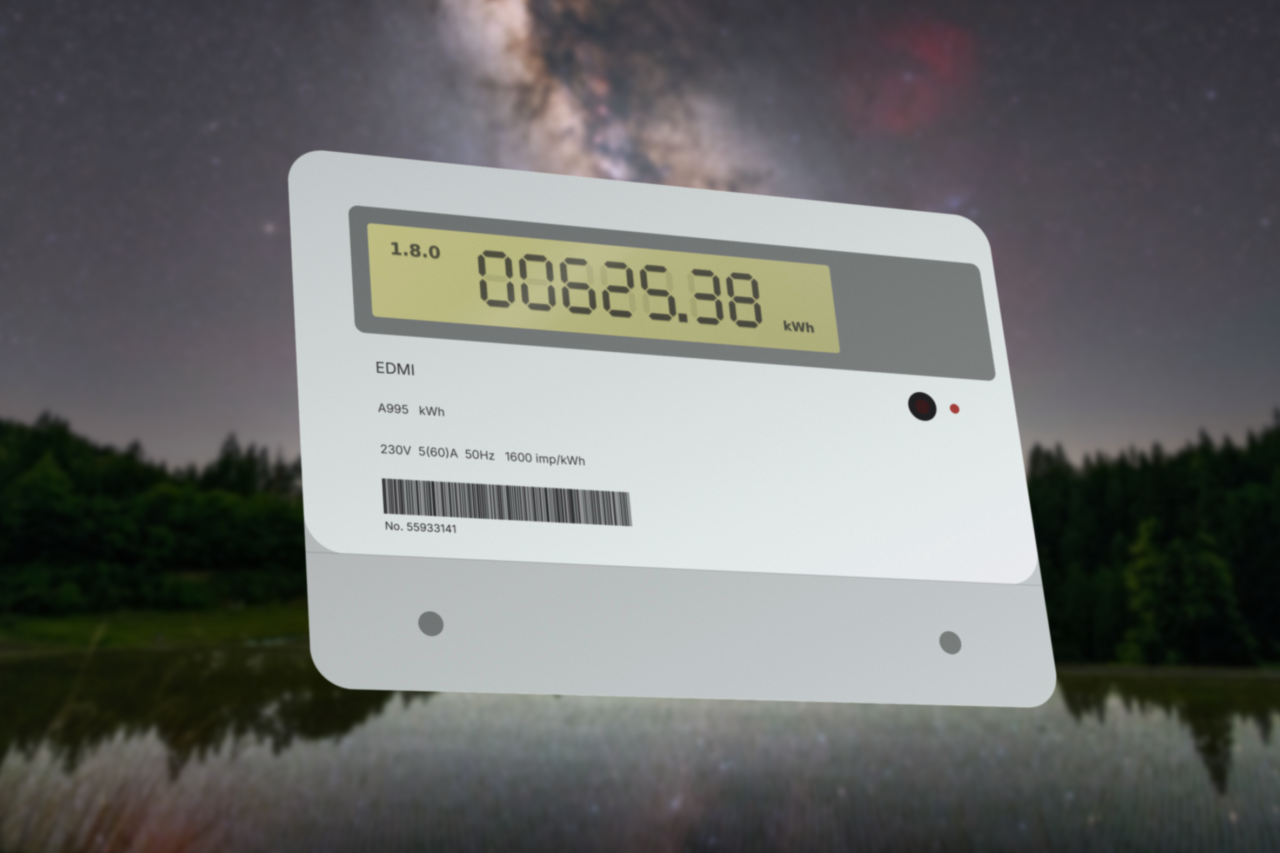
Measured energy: 625.38 kWh
